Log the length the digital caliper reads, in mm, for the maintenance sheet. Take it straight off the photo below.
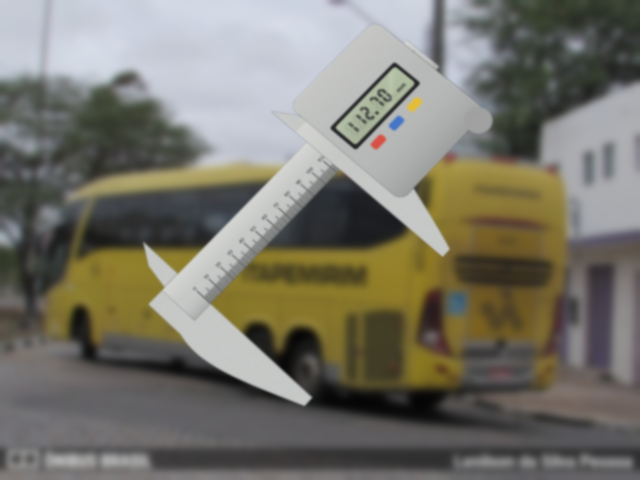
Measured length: 112.70 mm
